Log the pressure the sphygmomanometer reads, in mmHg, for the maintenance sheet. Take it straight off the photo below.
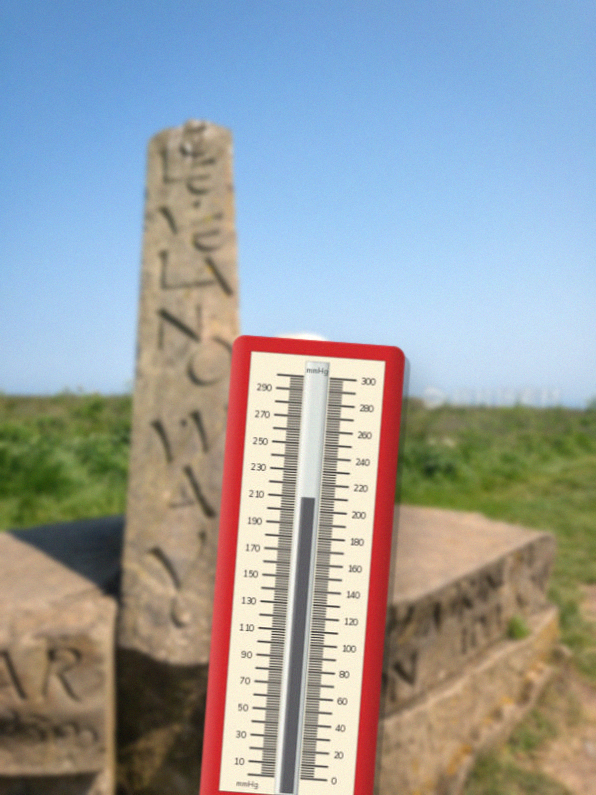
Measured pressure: 210 mmHg
